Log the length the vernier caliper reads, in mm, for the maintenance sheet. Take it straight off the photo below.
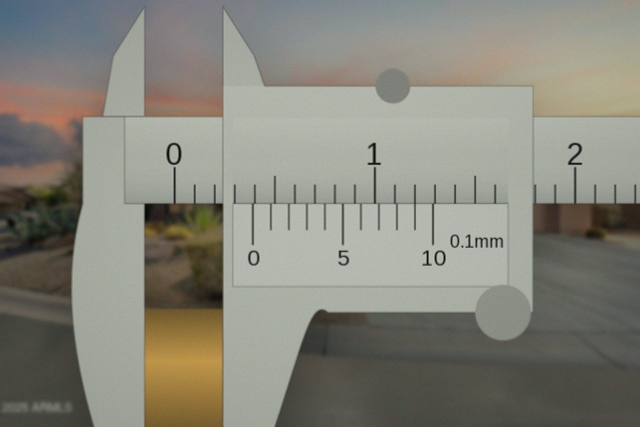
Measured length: 3.9 mm
